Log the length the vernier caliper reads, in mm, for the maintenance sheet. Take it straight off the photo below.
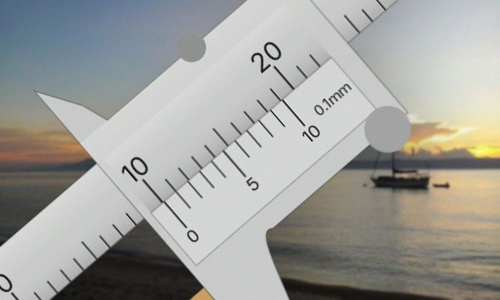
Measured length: 10.1 mm
